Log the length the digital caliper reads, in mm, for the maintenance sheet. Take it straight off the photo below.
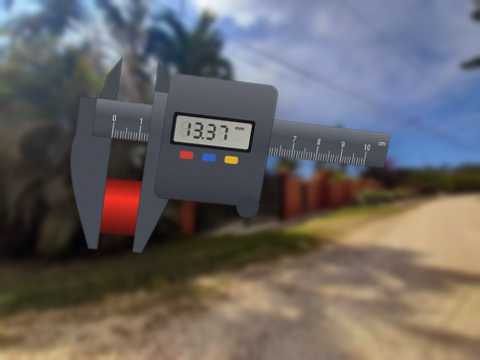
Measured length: 13.37 mm
